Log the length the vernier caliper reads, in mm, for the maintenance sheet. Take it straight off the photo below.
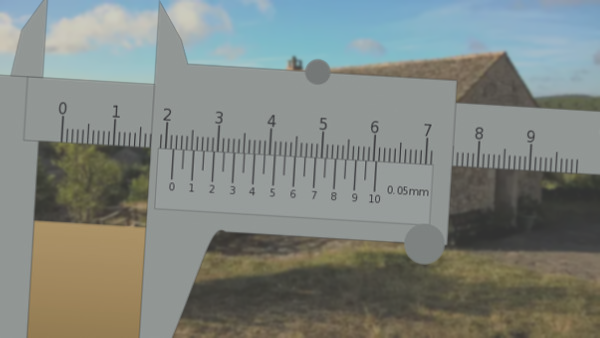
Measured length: 21.5 mm
